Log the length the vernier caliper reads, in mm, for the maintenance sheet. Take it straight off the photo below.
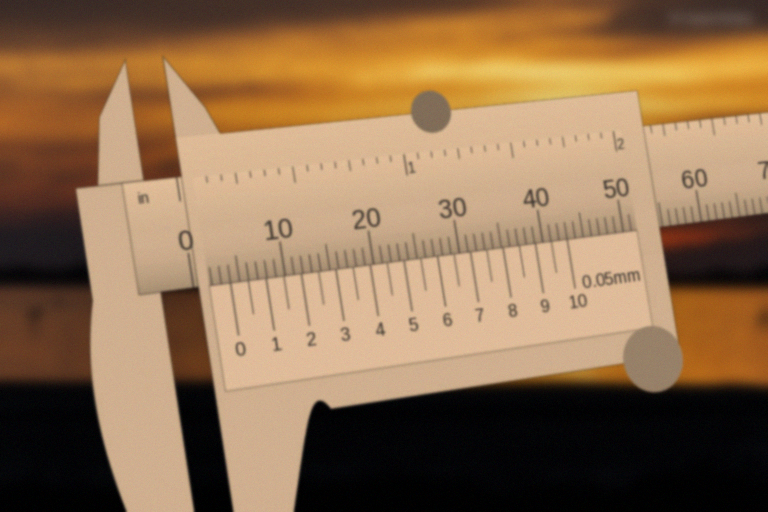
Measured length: 4.0 mm
